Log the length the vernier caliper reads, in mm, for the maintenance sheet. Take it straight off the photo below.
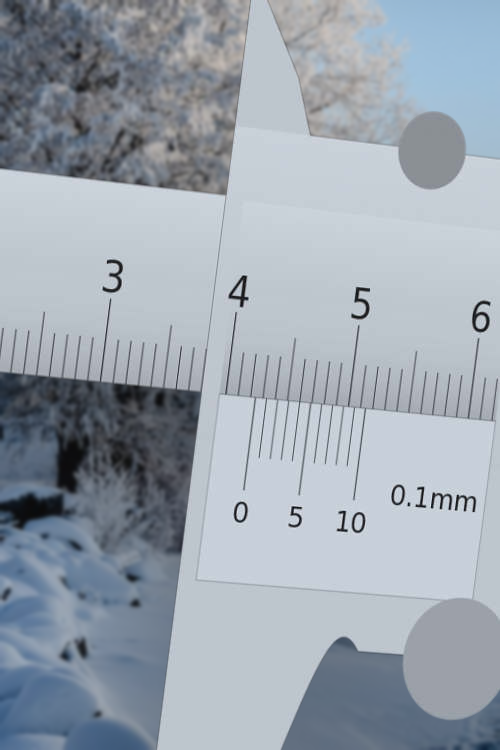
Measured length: 42.4 mm
